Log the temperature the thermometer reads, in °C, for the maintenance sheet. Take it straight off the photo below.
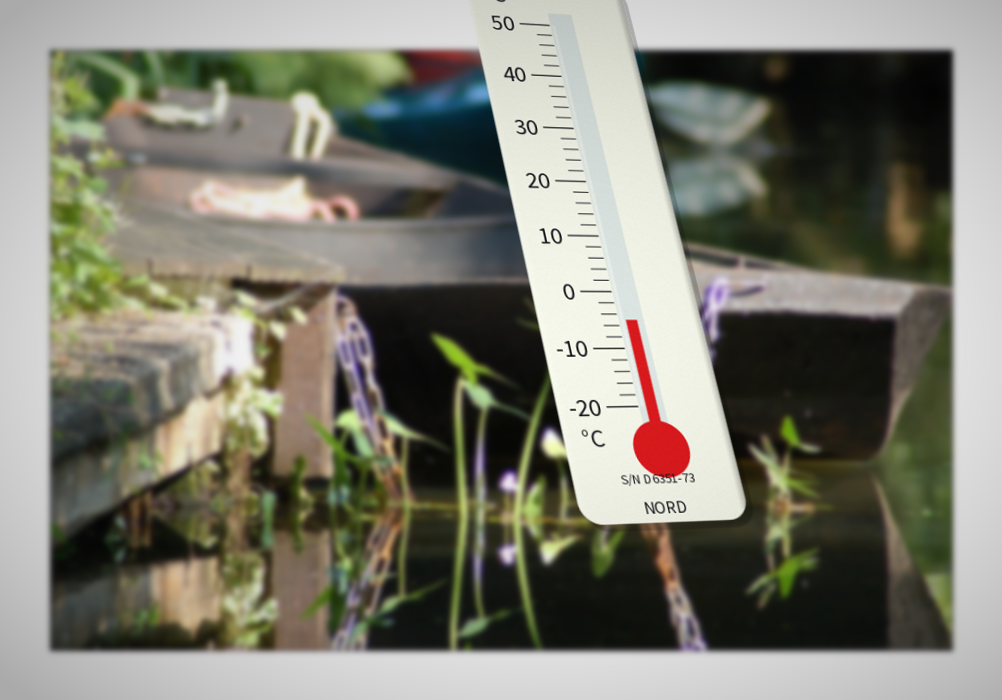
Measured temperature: -5 °C
